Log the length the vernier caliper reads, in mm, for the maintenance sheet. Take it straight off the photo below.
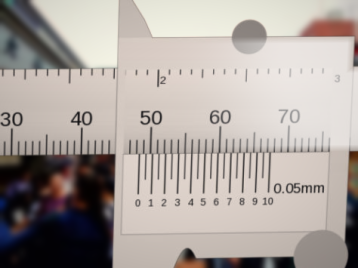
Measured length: 48.4 mm
